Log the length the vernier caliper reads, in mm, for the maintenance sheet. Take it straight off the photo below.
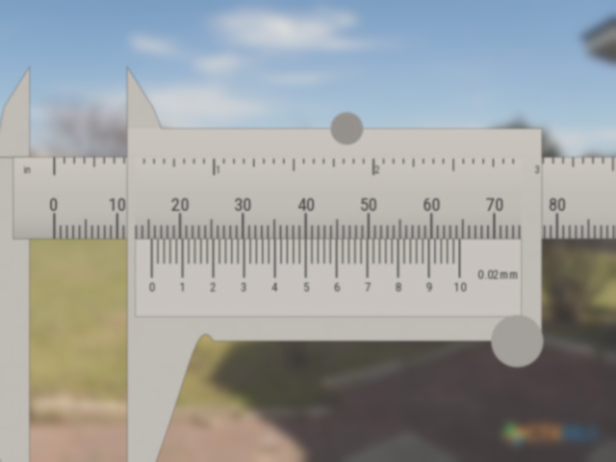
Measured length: 15.5 mm
